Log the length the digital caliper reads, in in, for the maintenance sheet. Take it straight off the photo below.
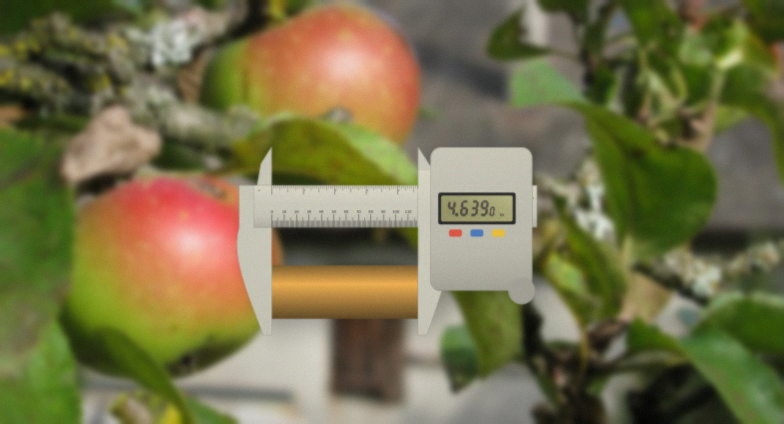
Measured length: 4.6390 in
